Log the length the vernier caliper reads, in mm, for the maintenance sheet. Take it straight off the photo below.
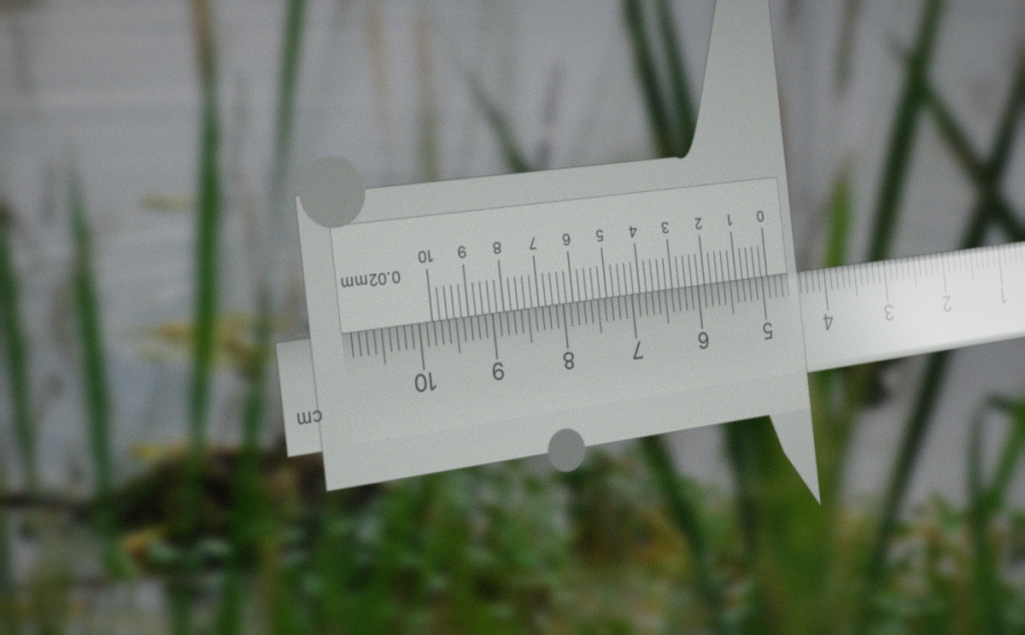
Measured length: 49.2 mm
